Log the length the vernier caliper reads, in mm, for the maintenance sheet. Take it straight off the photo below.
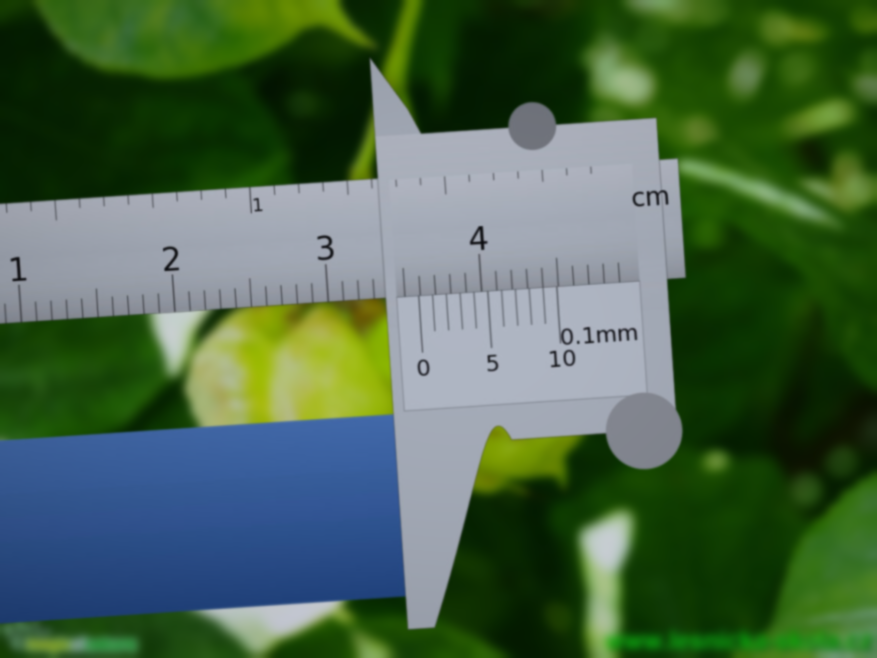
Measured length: 35.9 mm
